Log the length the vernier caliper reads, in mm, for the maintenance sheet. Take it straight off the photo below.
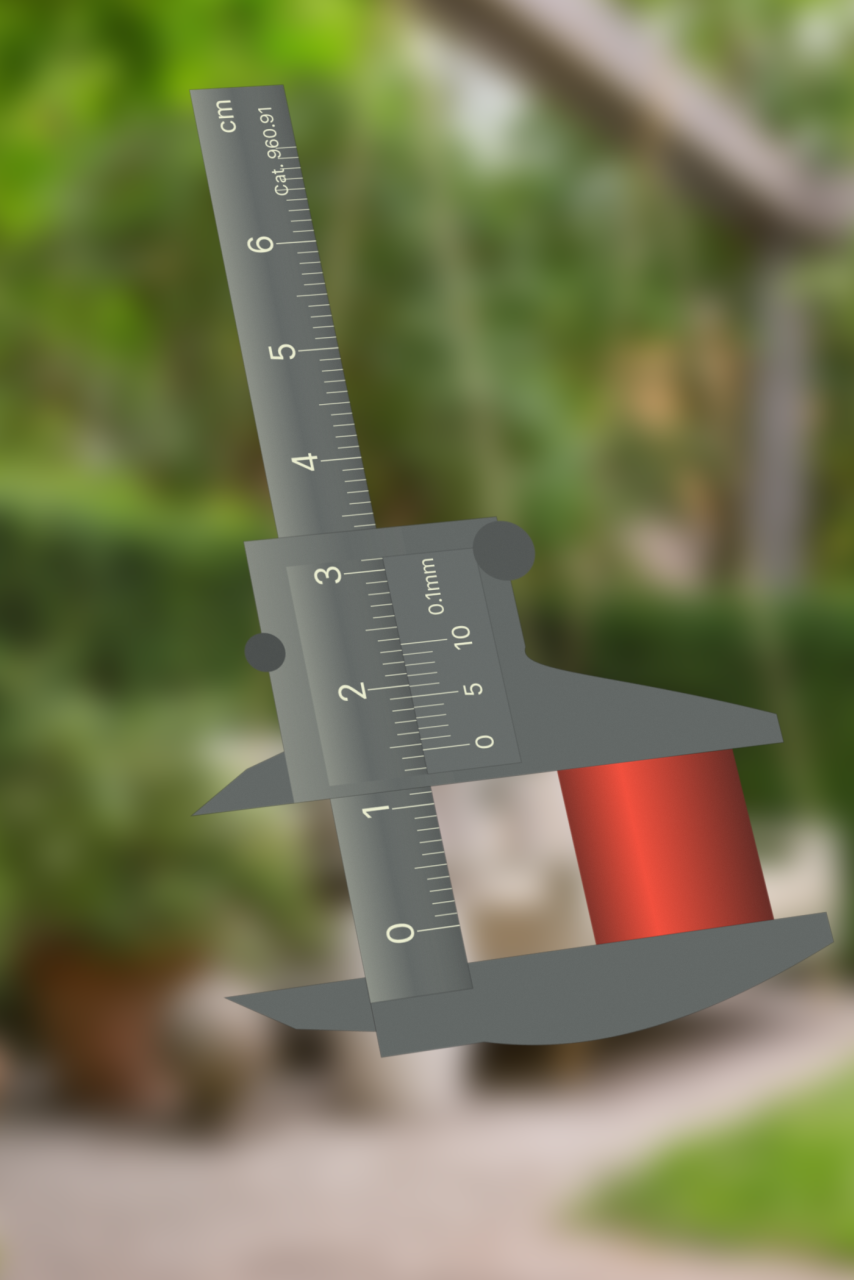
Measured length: 14.5 mm
